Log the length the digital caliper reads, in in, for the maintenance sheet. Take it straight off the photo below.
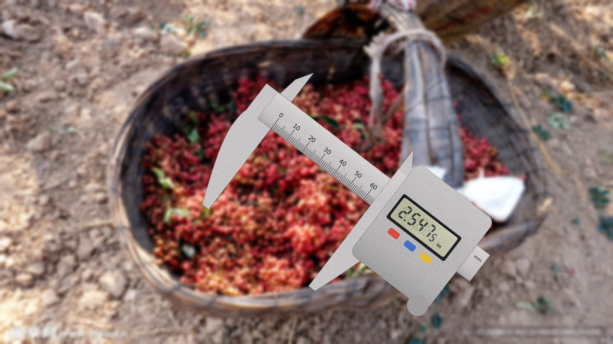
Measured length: 2.5475 in
